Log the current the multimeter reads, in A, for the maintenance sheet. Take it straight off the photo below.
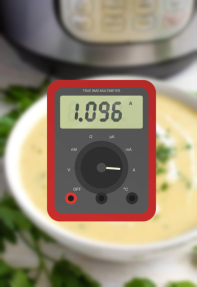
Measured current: 1.096 A
